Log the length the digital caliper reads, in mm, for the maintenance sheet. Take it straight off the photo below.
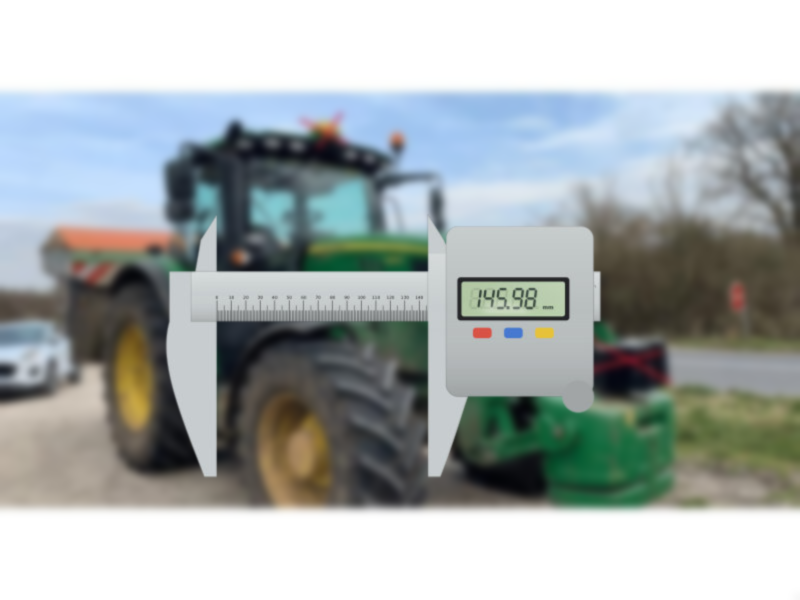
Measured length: 145.98 mm
